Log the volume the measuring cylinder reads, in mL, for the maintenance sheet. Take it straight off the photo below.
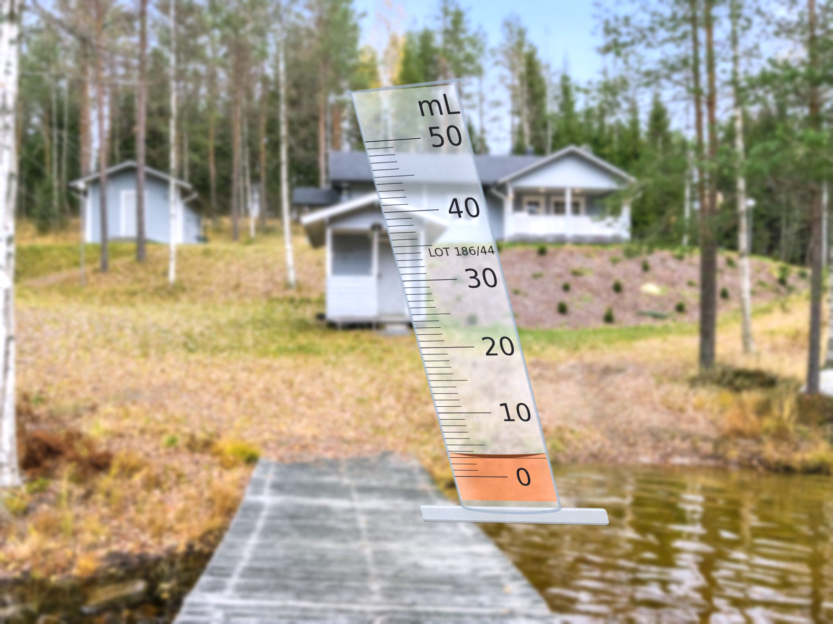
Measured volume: 3 mL
